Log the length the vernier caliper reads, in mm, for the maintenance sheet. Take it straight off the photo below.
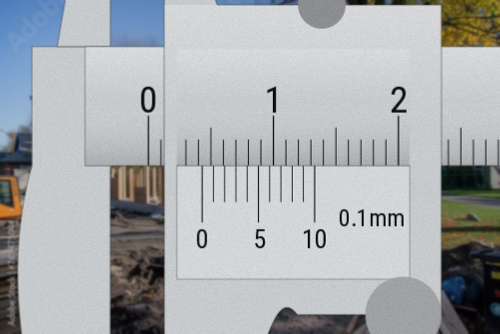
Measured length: 4.3 mm
